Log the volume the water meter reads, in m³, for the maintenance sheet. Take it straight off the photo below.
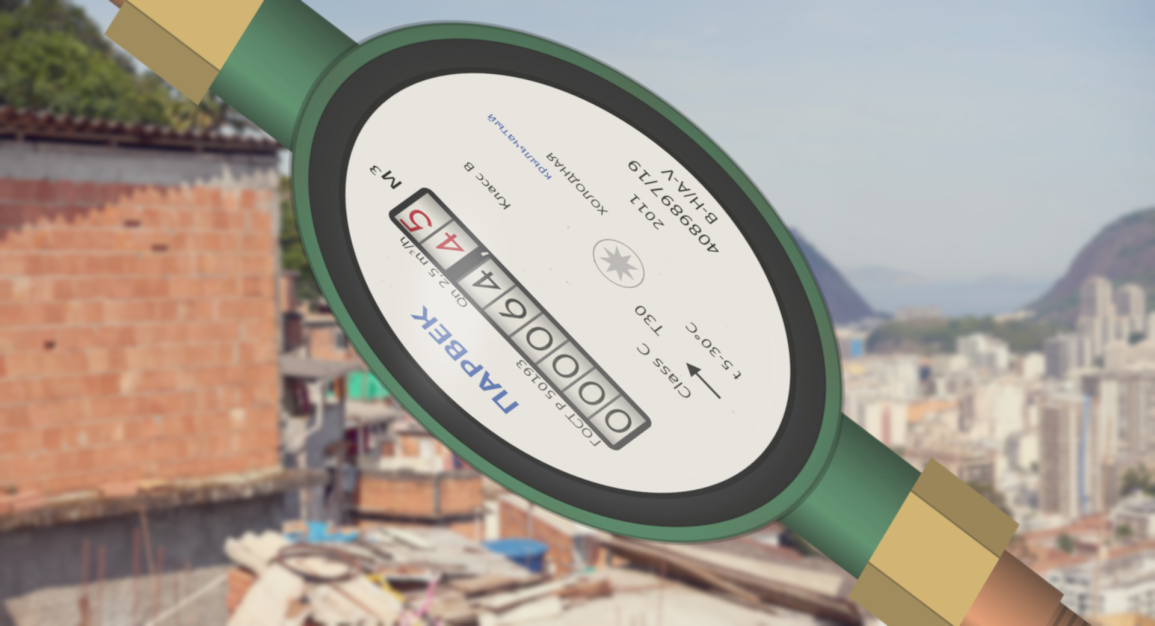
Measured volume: 64.45 m³
